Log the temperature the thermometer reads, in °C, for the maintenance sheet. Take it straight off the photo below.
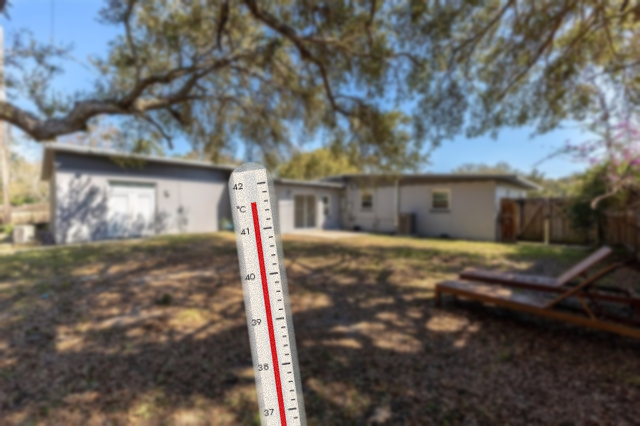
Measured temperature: 41.6 °C
